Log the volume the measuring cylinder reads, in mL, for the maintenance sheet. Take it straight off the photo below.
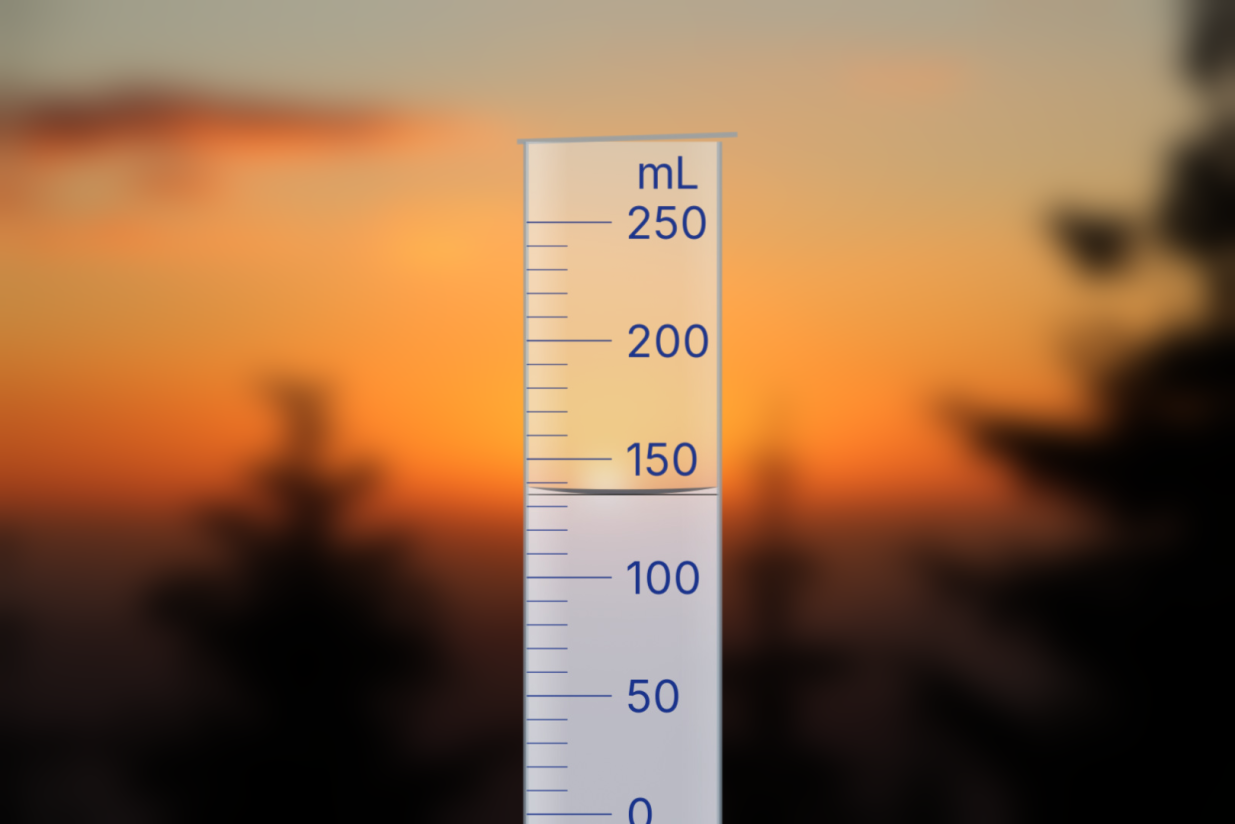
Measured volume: 135 mL
